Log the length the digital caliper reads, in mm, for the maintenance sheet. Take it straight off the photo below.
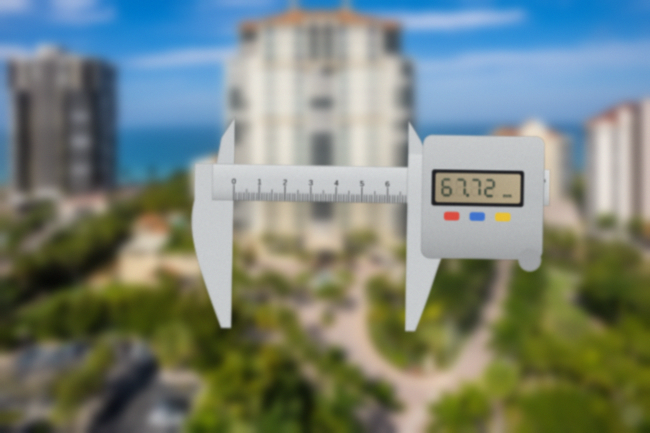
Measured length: 67.72 mm
